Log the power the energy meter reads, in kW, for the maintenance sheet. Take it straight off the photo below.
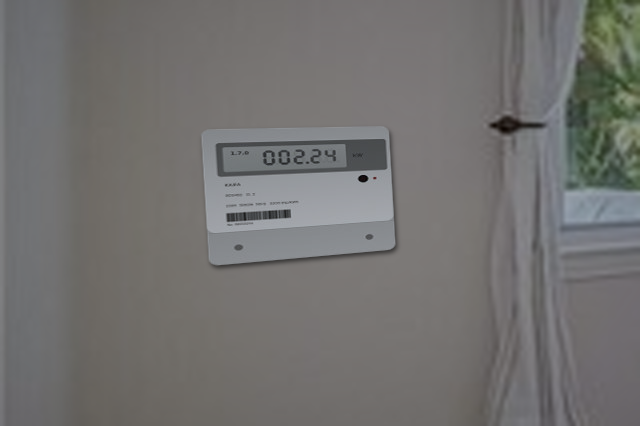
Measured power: 2.24 kW
